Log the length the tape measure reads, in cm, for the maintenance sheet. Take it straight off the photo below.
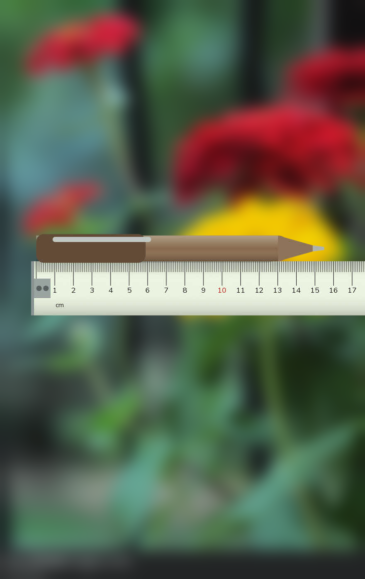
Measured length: 15.5 cm
